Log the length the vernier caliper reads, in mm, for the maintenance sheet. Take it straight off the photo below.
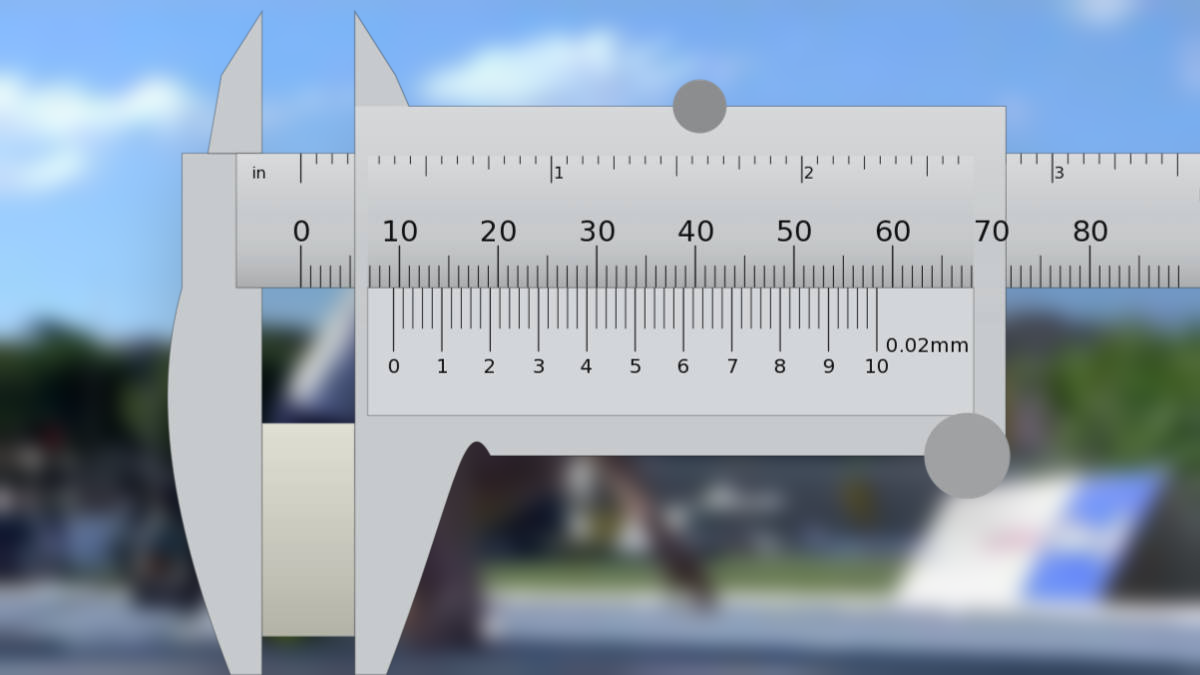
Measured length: 9.4 mm
